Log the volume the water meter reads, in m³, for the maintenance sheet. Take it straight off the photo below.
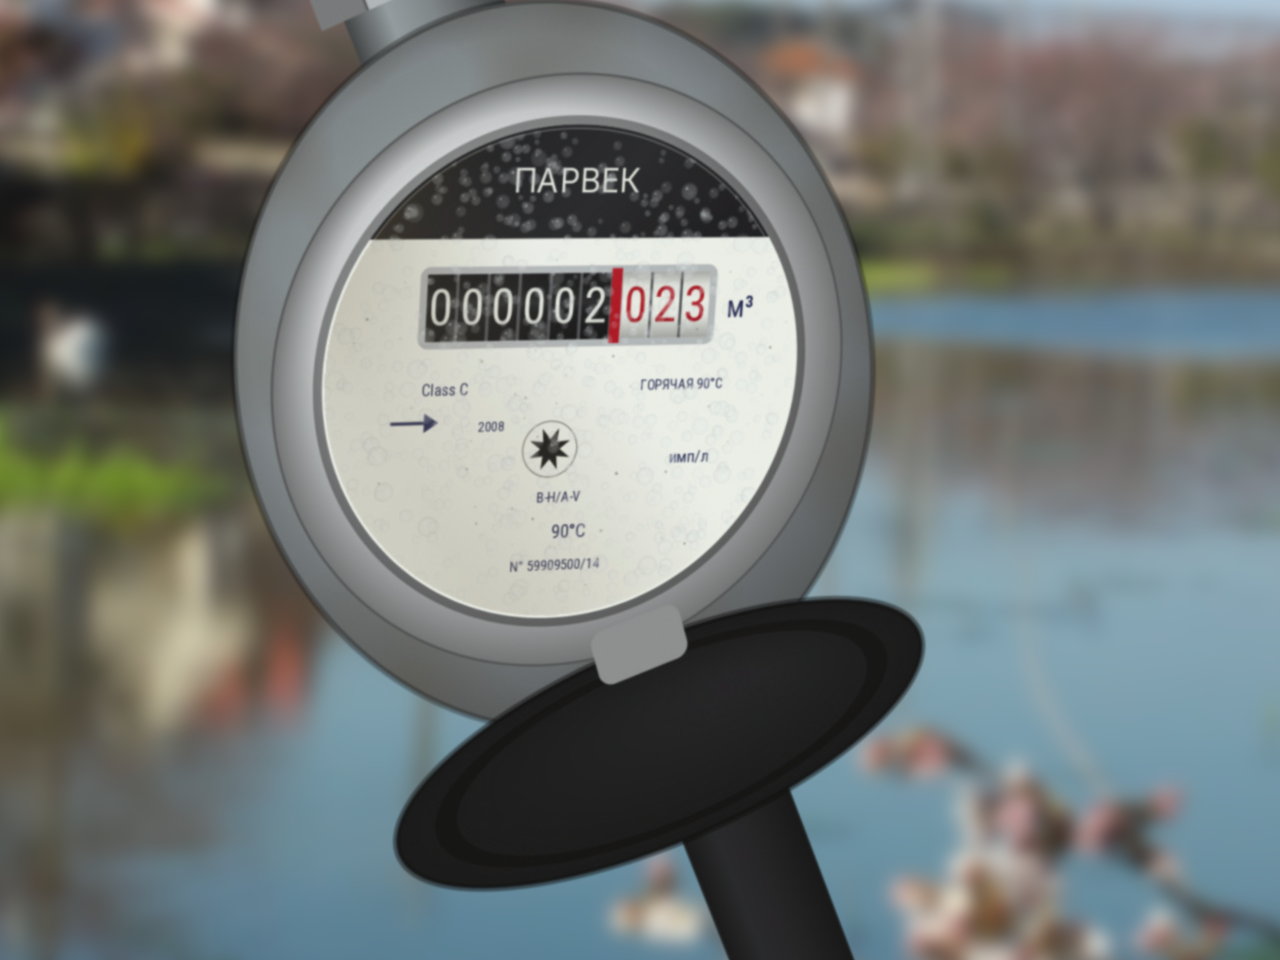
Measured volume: 2.023 m³
